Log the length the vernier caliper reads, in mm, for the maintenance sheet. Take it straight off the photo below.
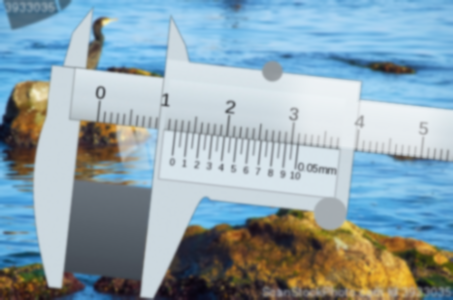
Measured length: 12.0 mm
